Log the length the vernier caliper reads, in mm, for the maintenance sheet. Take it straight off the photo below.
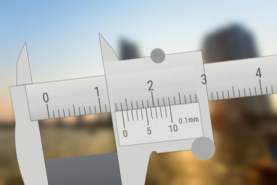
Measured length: 14.0 mm
